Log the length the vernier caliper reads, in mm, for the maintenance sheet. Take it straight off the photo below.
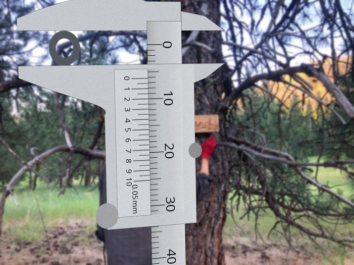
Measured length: 6.2 mm
